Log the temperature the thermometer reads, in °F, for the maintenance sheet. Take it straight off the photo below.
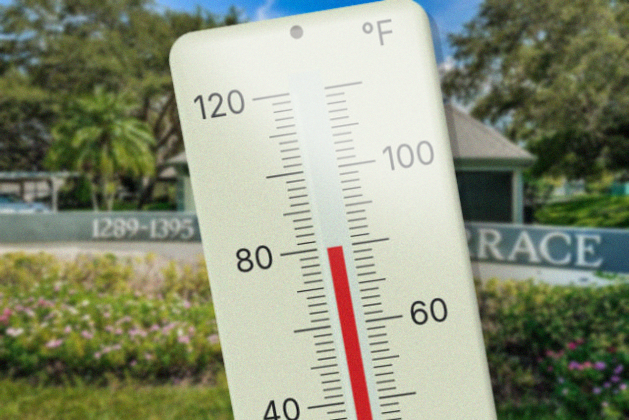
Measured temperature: 80 °F
